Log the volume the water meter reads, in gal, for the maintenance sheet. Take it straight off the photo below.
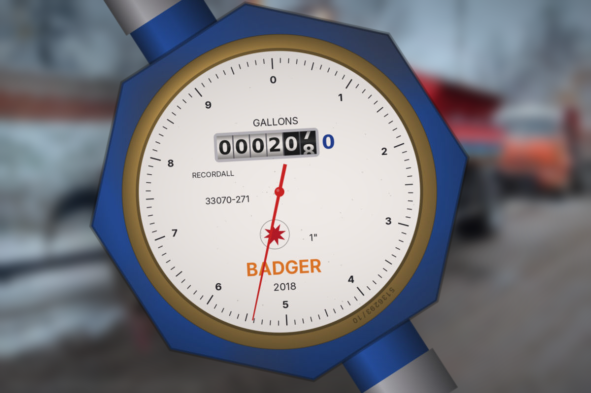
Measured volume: 2075.4 gal
